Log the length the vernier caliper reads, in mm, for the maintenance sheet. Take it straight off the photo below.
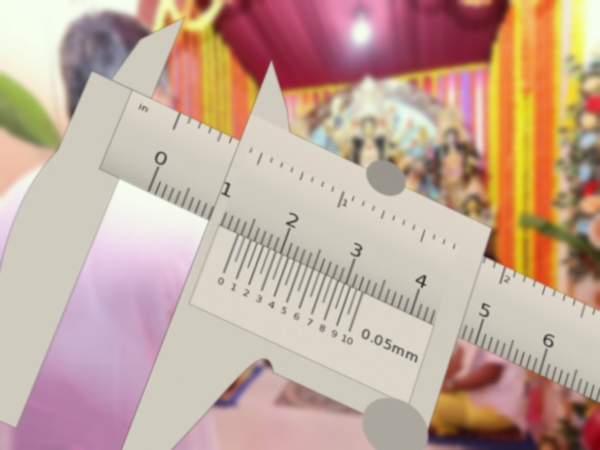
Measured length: 13.6 mm
